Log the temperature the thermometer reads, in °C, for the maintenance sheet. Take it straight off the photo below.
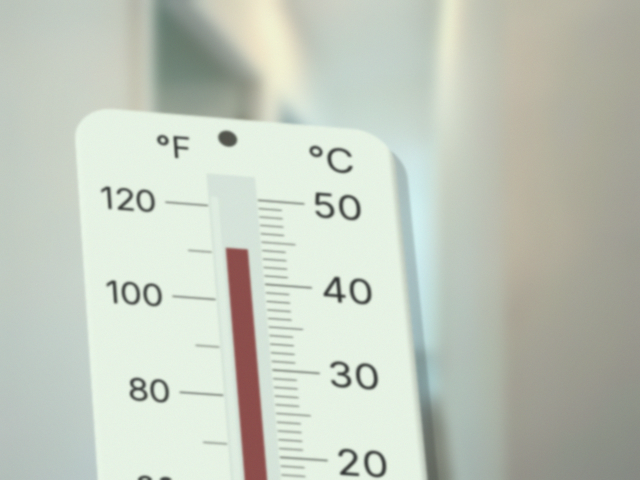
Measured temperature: 44 °C
